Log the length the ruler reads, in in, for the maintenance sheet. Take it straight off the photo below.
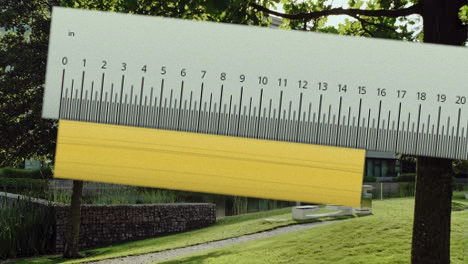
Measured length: 15.5 in
